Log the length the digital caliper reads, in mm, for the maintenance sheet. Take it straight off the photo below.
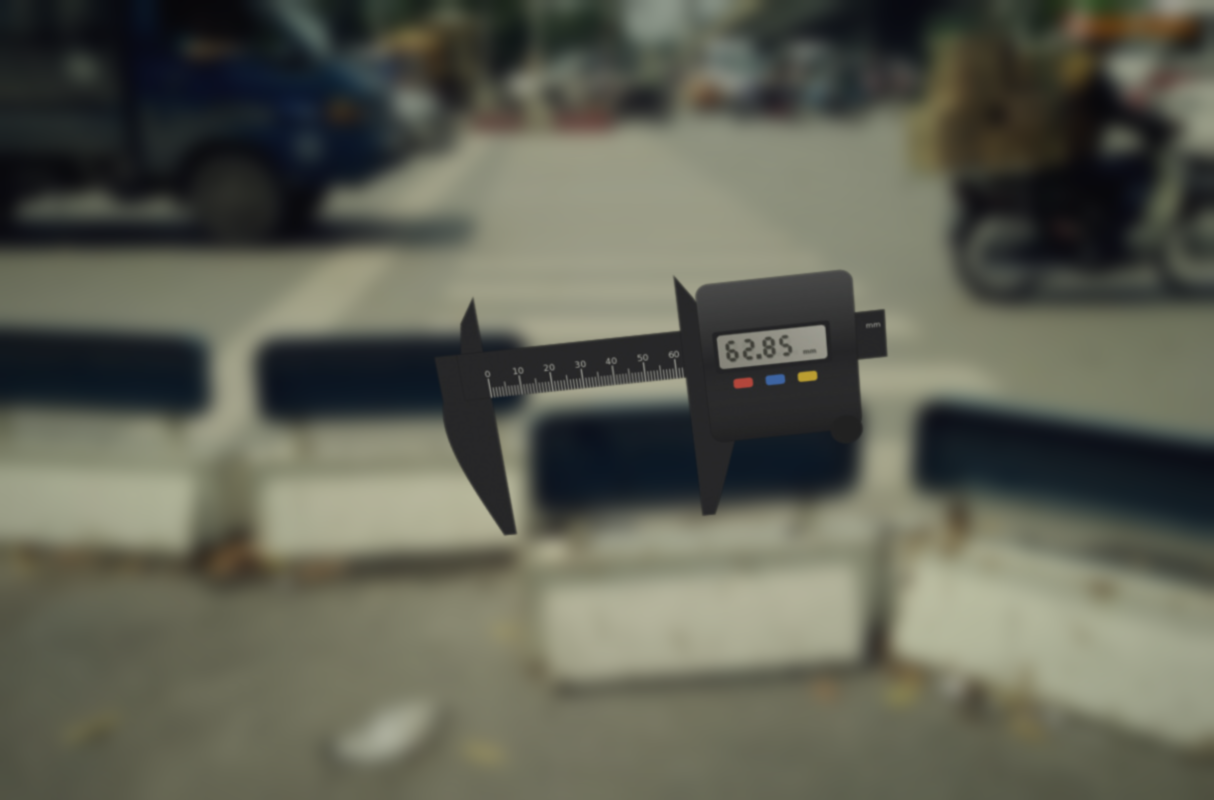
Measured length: 62.85 mm
